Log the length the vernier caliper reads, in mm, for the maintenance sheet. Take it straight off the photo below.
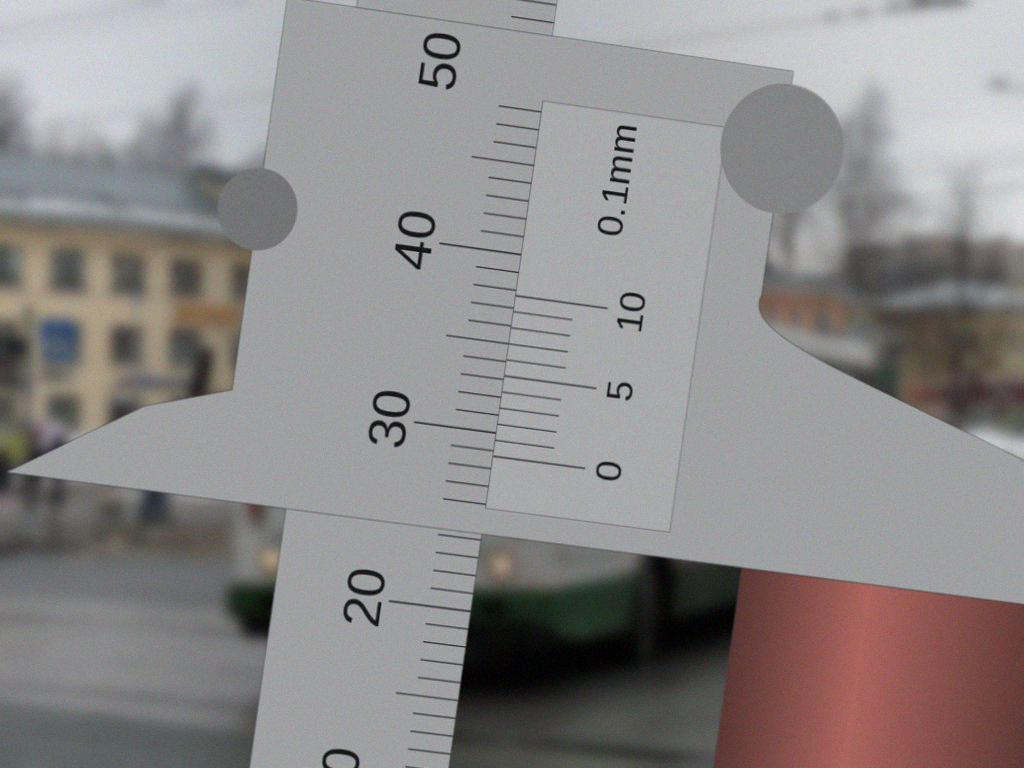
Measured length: 28.7 mm
